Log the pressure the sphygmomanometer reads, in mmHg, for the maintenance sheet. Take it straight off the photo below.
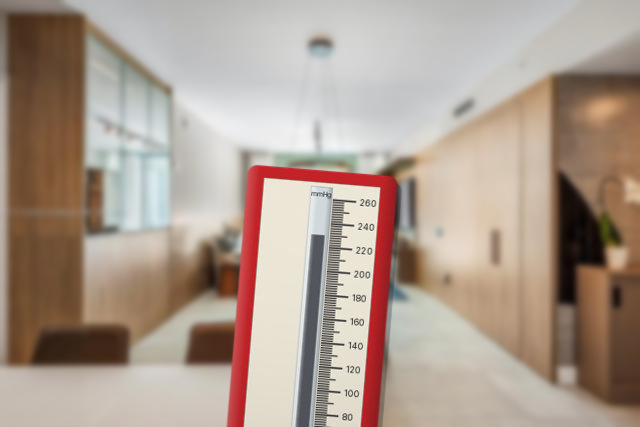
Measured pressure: 230 mmHg
